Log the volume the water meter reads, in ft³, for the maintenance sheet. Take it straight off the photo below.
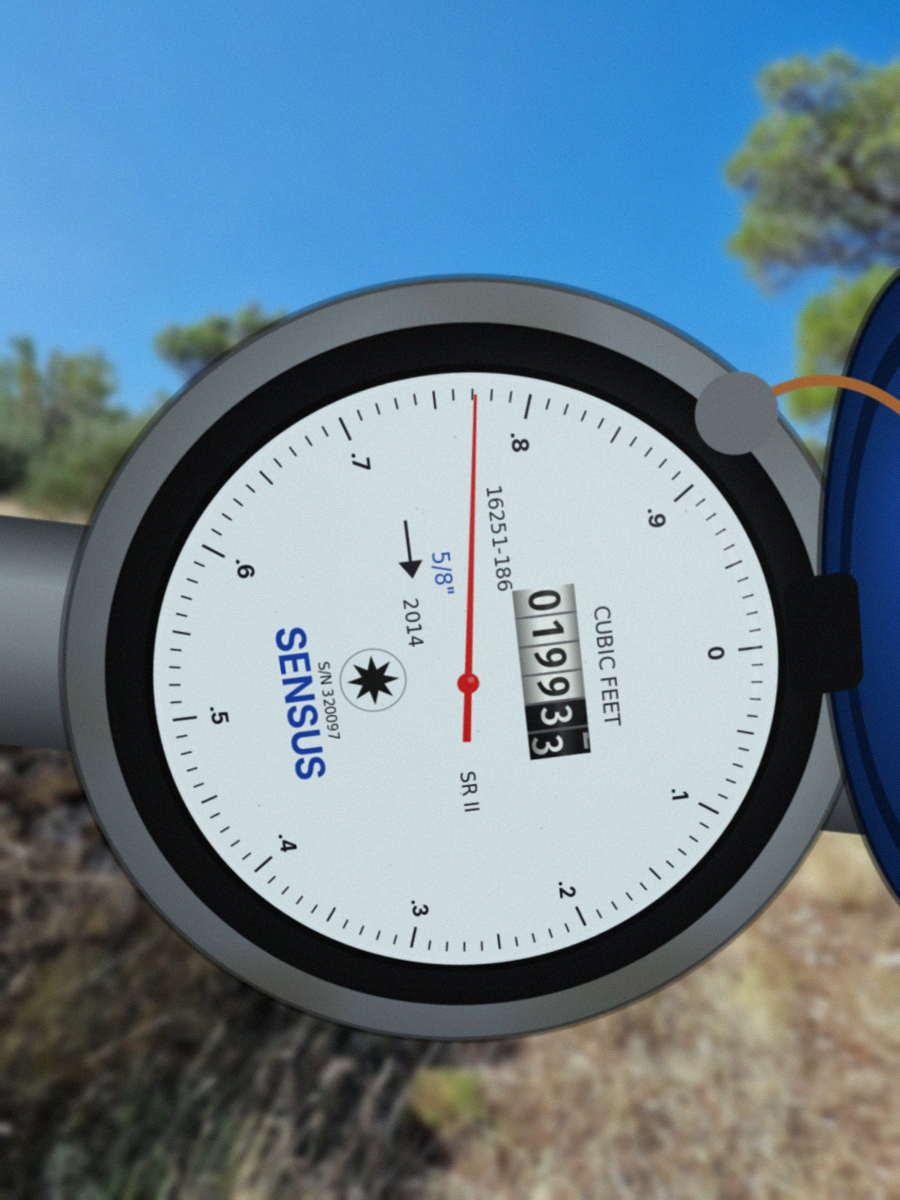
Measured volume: 19932.77 ft³
